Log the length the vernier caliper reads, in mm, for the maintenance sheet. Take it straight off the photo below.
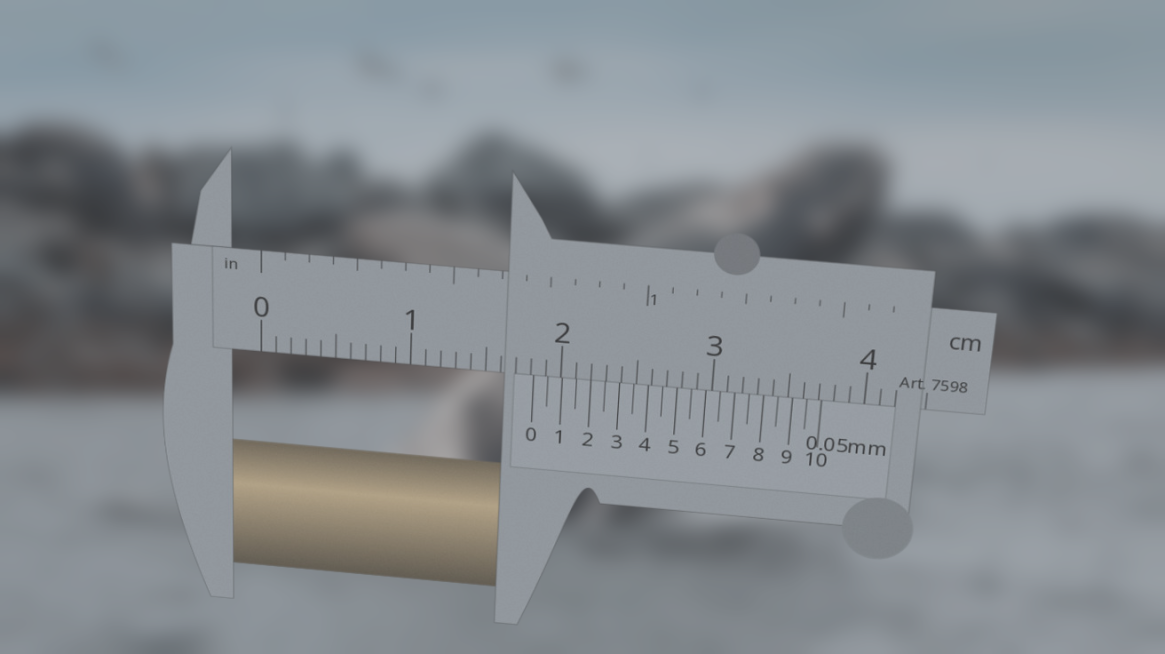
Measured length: 18.2 mm
